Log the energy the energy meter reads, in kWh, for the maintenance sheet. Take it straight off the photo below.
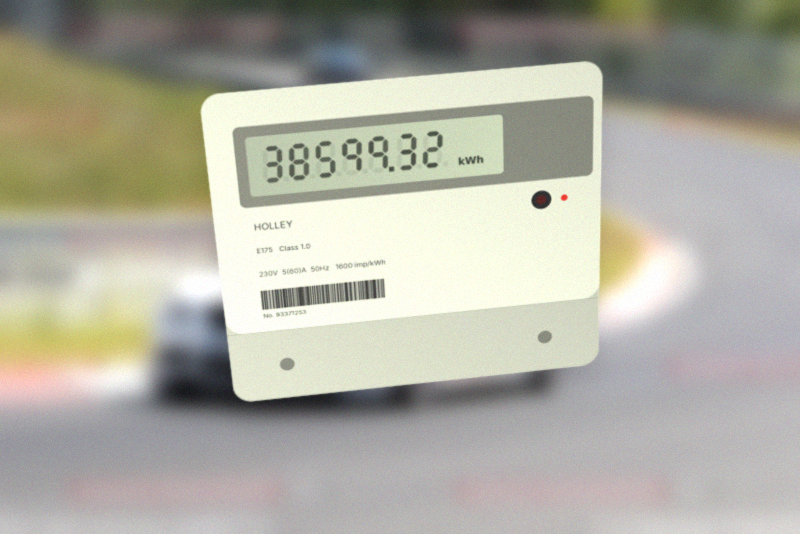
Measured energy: 38599.32 kWh
